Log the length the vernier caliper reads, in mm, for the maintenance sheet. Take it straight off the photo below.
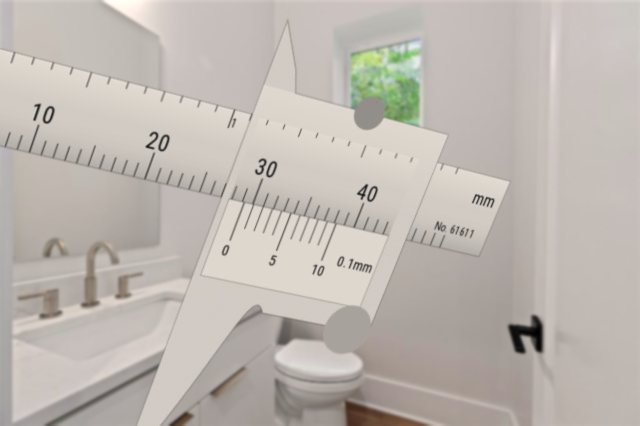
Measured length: 29.2 mm
